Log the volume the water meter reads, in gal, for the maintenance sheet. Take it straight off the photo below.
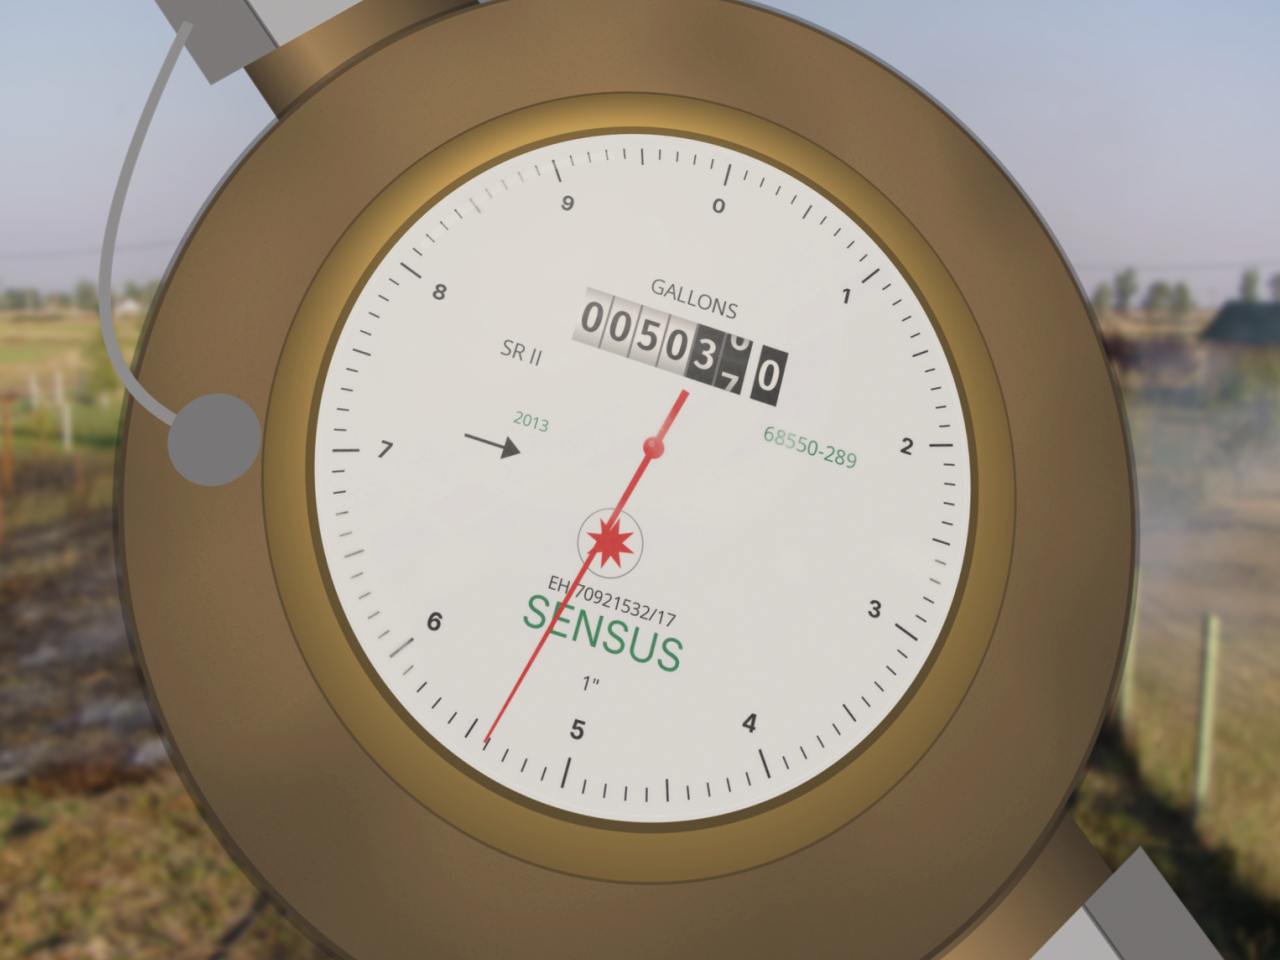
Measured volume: 50365.4 gal
